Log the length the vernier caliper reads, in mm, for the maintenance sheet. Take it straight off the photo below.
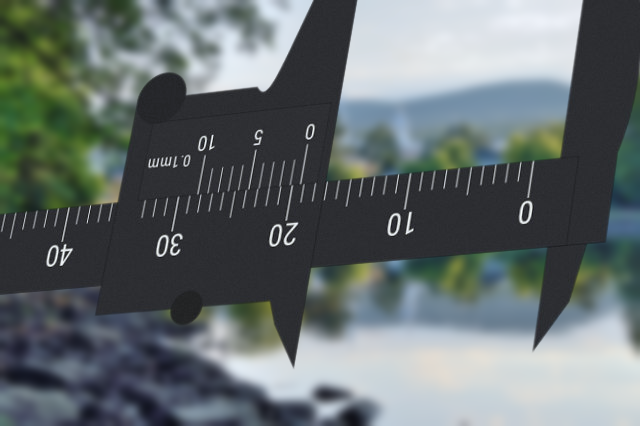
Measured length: 19.3 mm
